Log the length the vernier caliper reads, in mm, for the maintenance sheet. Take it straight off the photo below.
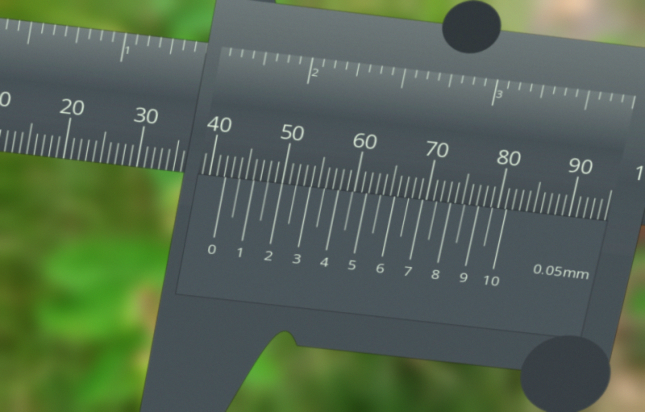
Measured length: 42.2 mm
